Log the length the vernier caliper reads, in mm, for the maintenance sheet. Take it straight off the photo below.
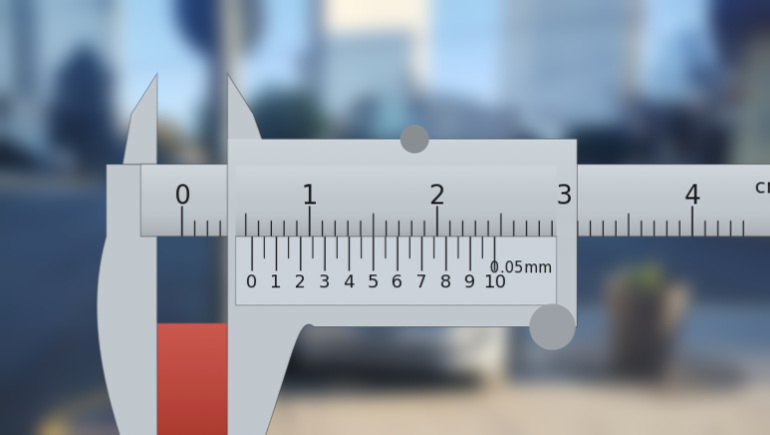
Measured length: 5.5 mm
